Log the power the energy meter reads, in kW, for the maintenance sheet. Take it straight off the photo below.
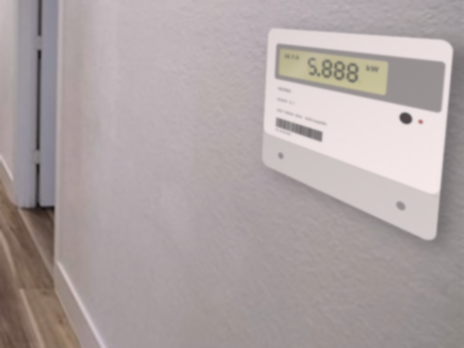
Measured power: 5.888 kW
